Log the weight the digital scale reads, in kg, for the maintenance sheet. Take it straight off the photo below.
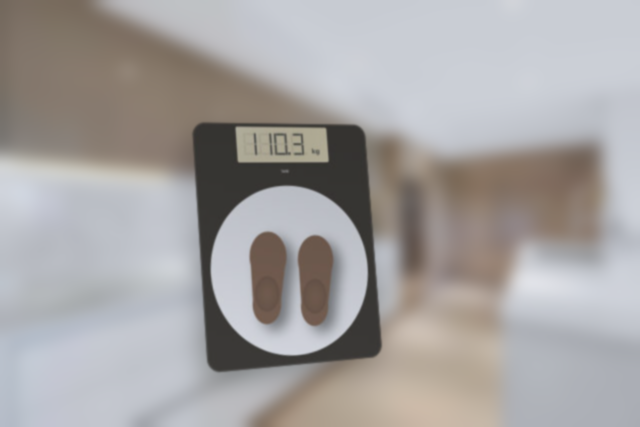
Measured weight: 110.3 kg
